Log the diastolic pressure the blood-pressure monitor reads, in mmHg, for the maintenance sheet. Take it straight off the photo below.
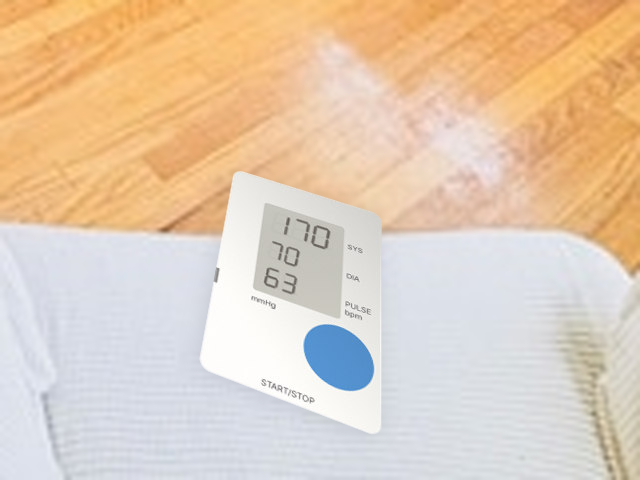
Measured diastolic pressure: 70 mmHg
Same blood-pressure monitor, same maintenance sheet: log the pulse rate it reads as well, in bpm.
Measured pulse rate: 63 bpm
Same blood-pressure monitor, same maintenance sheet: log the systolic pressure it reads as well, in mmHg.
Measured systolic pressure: 170 mmHg
